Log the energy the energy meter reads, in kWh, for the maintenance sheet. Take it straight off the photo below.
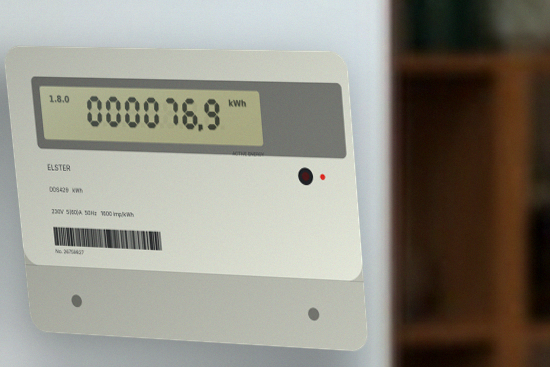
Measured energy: 76.9 kWh
